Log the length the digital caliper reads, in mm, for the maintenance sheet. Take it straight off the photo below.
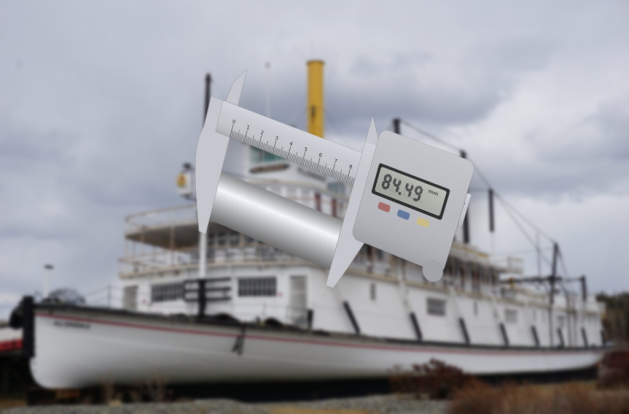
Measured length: 84.49 mm
